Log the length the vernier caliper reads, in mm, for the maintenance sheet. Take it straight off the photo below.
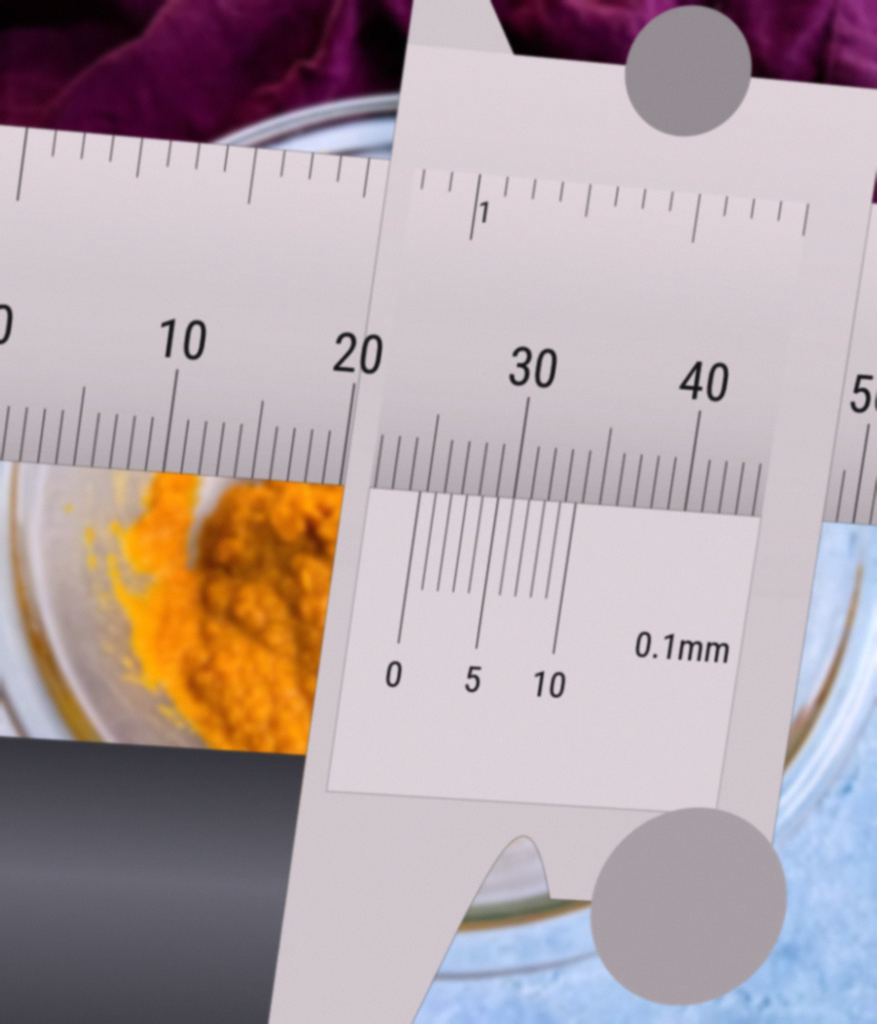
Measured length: 24.6 mm
